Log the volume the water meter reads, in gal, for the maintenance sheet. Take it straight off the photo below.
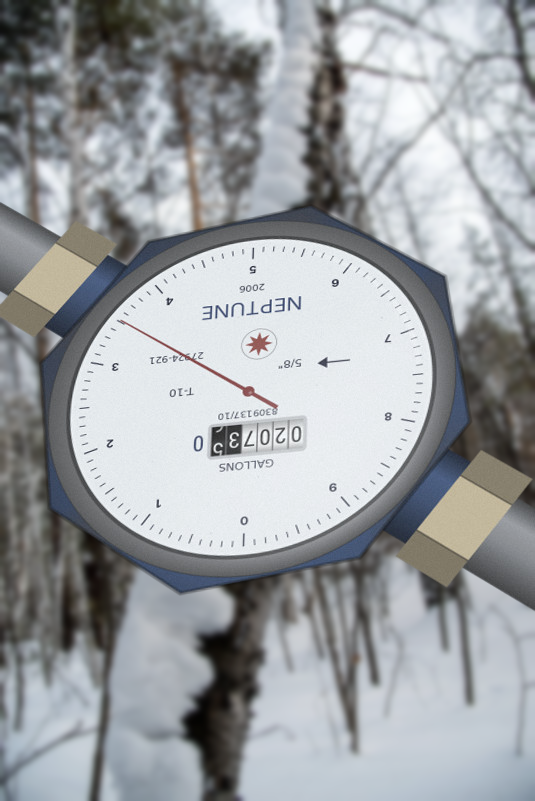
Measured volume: 207353.5 gal
